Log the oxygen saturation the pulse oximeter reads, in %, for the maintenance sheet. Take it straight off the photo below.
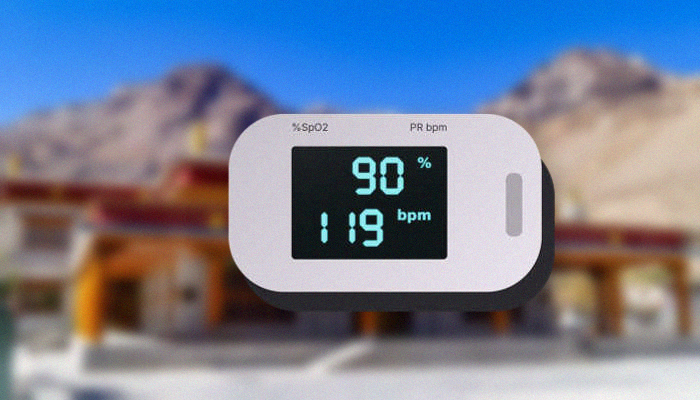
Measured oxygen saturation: 90 %
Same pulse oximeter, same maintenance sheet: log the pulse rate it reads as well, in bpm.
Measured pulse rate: 119 bpm
